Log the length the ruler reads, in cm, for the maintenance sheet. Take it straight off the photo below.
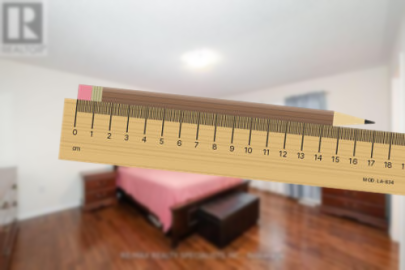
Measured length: 17 cm
